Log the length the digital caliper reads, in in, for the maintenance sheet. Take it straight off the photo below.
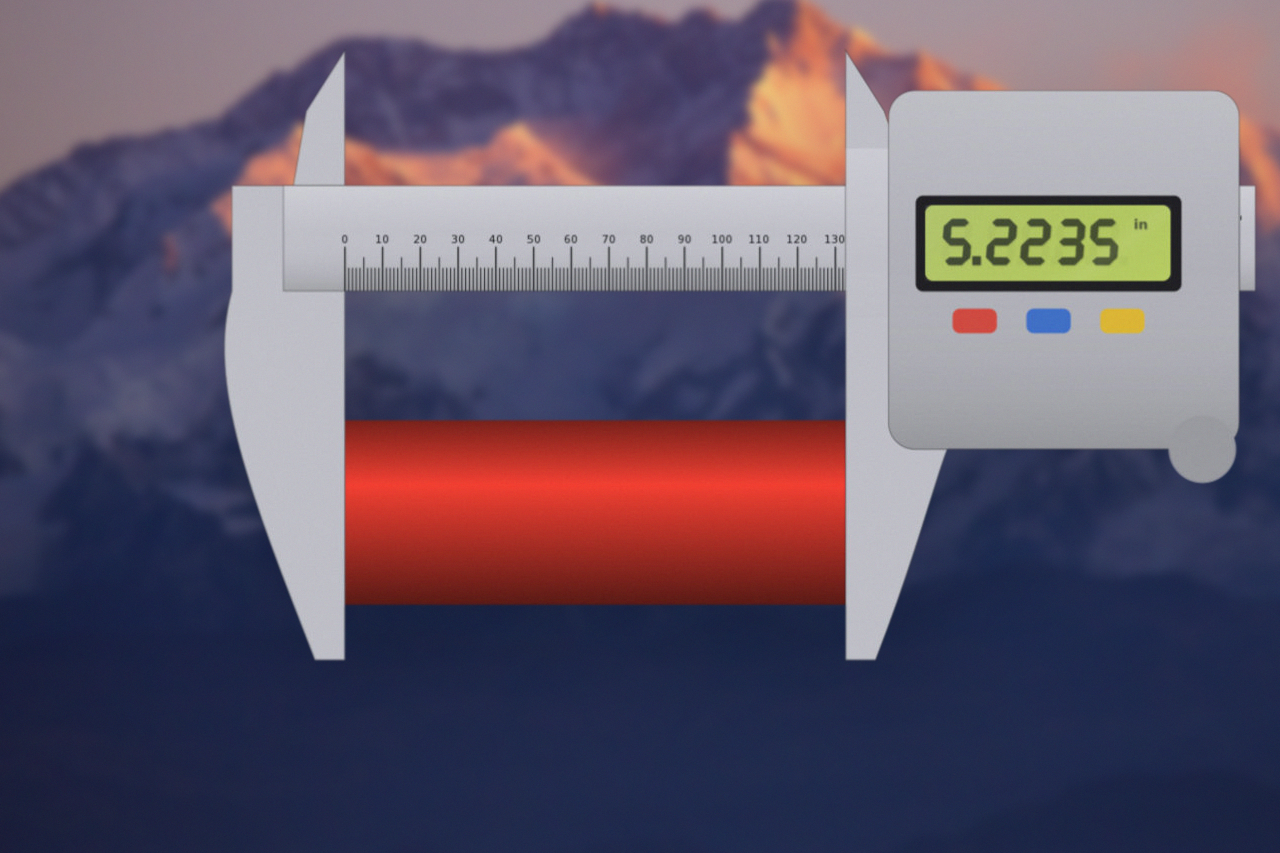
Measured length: 5.2235 in
